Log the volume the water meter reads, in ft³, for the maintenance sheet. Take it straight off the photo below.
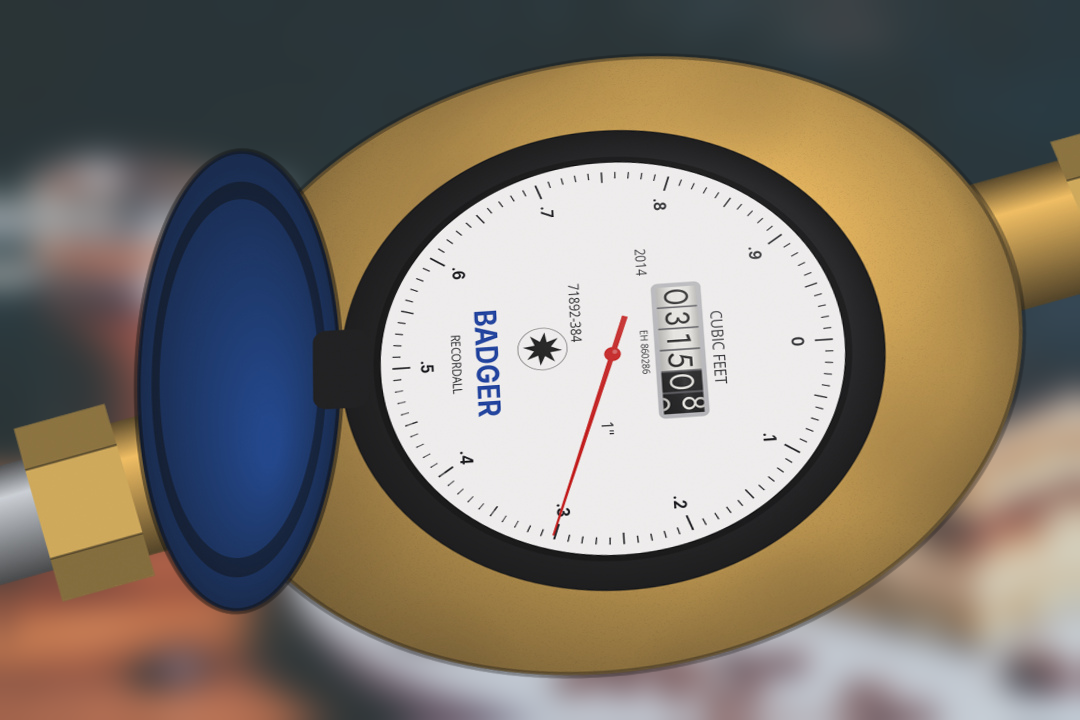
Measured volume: 31508.30 ft³
